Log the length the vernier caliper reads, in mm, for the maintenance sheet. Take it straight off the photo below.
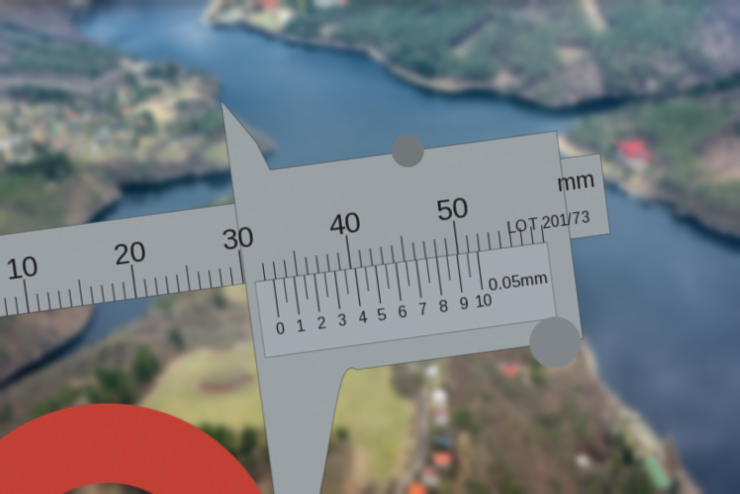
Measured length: 32.8 mm
